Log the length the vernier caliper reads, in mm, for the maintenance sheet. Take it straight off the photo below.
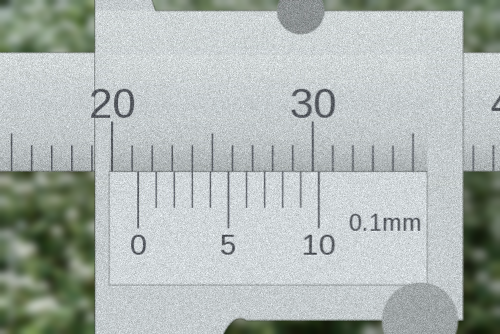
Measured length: 21.3 mm
